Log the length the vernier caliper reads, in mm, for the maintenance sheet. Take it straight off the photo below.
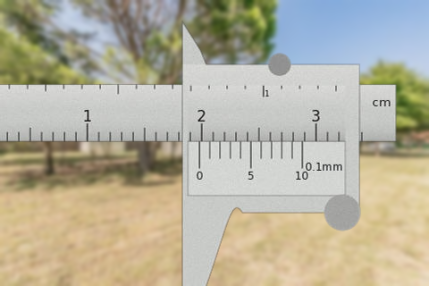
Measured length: 19.8 mm
